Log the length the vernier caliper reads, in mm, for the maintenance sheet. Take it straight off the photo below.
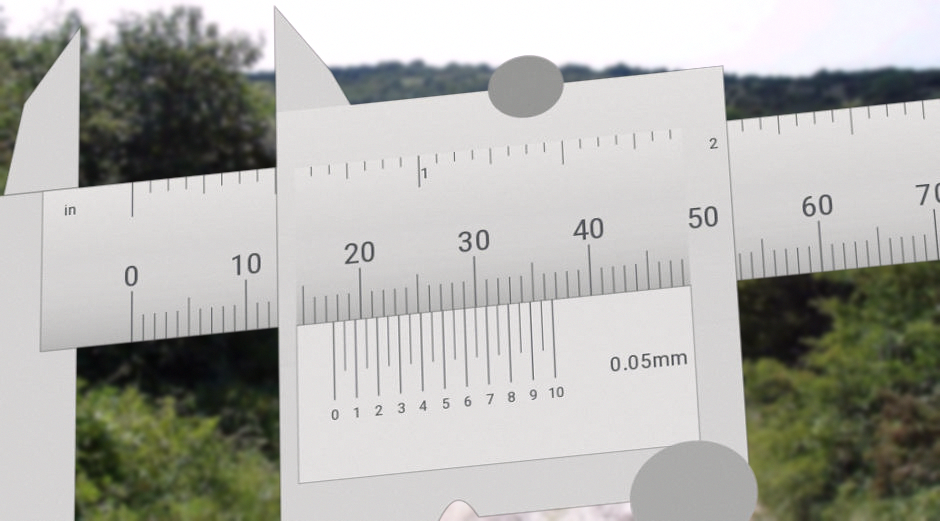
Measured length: 17.6 mm
